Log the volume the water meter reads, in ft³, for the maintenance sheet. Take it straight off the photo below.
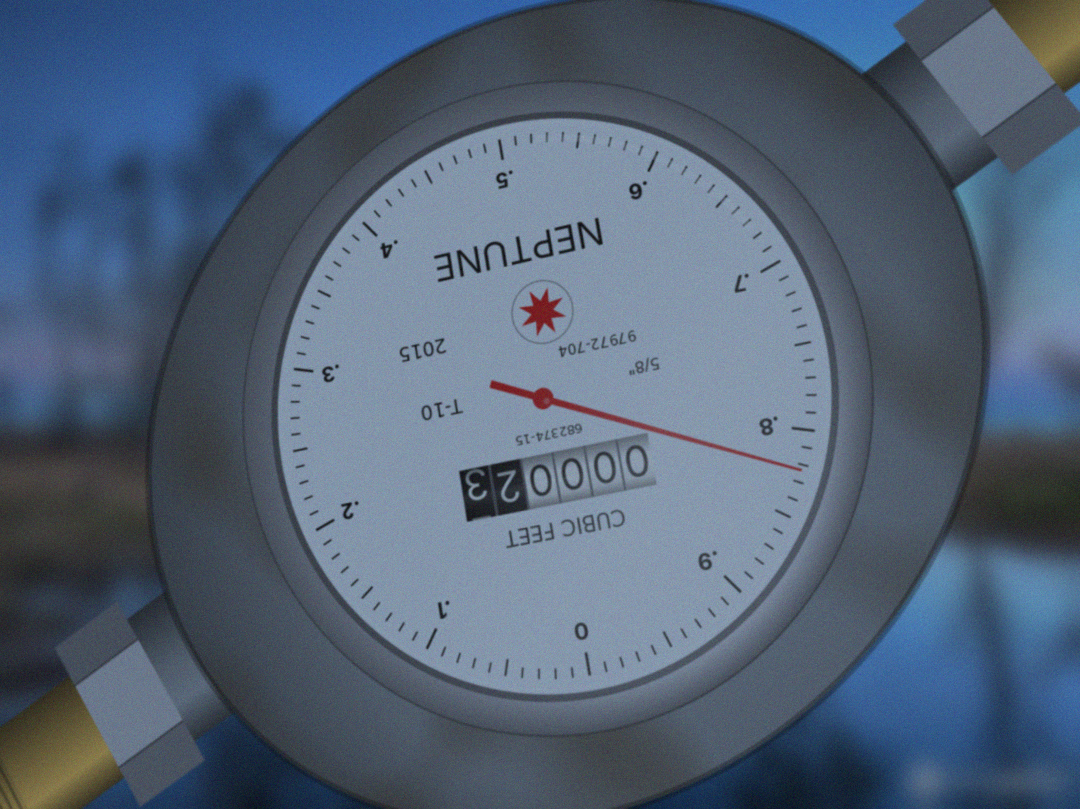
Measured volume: 22.82 ft³
